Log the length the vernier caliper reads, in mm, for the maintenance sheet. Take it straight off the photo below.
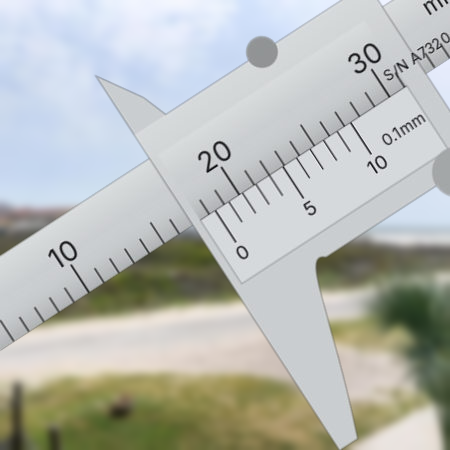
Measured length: 18.4 mm
